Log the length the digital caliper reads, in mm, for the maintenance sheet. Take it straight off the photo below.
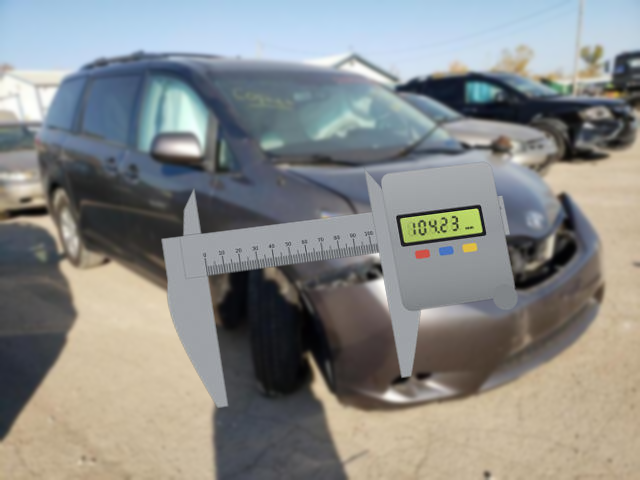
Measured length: 104.23 mm
